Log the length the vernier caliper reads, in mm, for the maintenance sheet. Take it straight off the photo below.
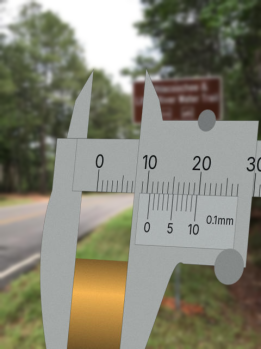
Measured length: 10.6 mm
